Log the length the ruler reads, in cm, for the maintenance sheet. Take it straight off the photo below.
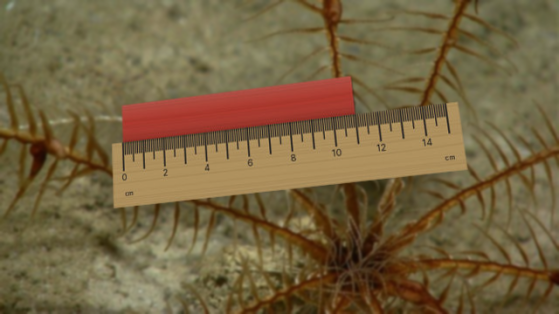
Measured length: 11 cm
